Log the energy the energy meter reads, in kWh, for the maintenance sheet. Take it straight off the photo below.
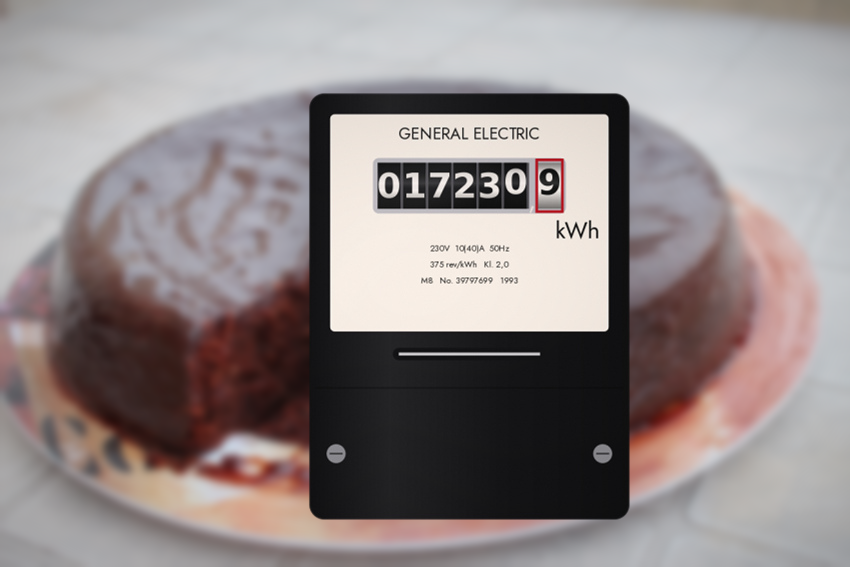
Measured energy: 17230.9 kWh
